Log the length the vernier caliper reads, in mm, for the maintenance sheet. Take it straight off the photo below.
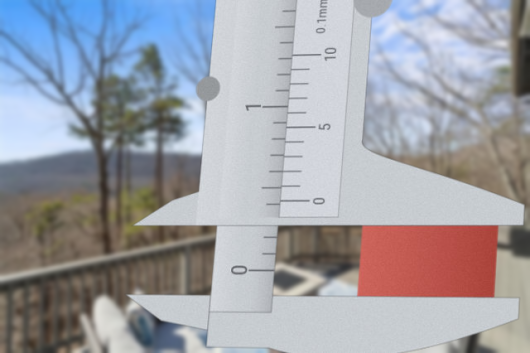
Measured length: 4.2 mm
